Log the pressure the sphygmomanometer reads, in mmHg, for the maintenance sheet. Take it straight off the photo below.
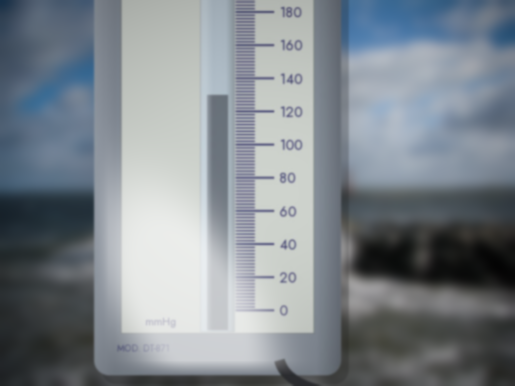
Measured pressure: 130 mmHg
